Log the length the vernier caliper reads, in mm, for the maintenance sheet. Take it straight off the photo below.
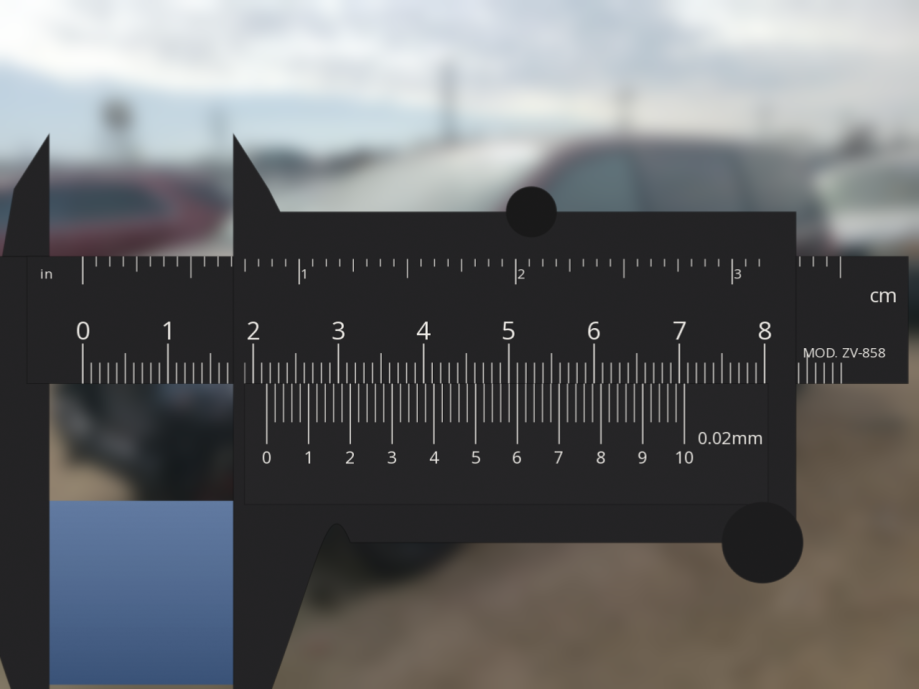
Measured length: 21.6 mm
